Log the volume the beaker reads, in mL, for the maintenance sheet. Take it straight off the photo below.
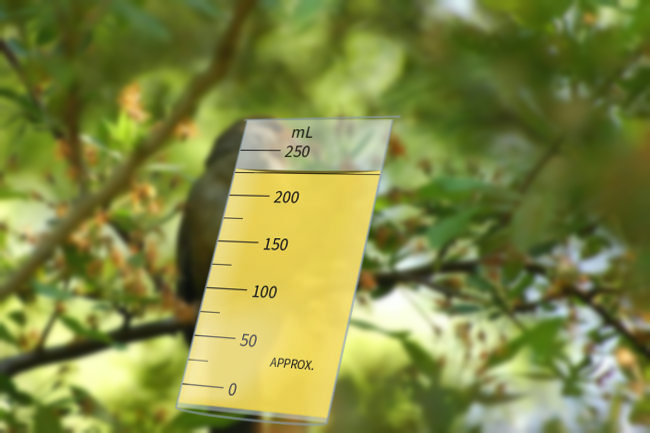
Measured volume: 225 mL
